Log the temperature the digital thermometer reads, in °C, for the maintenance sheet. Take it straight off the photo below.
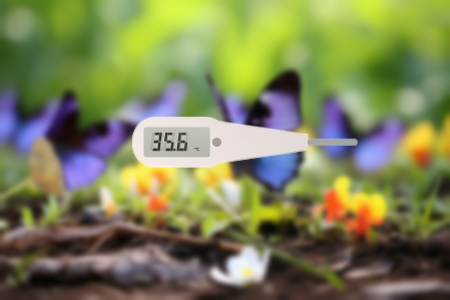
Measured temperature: 35.6 °C
